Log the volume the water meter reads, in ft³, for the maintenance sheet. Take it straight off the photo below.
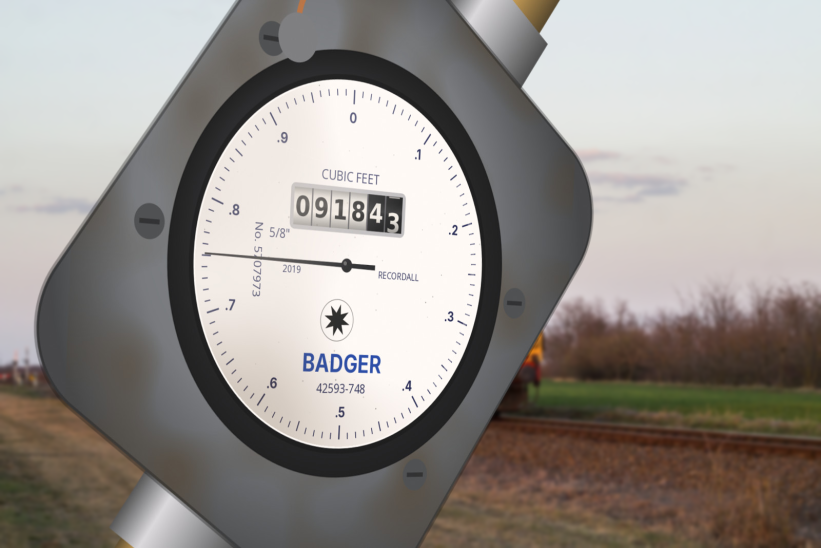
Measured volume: 91842.75 ft³
